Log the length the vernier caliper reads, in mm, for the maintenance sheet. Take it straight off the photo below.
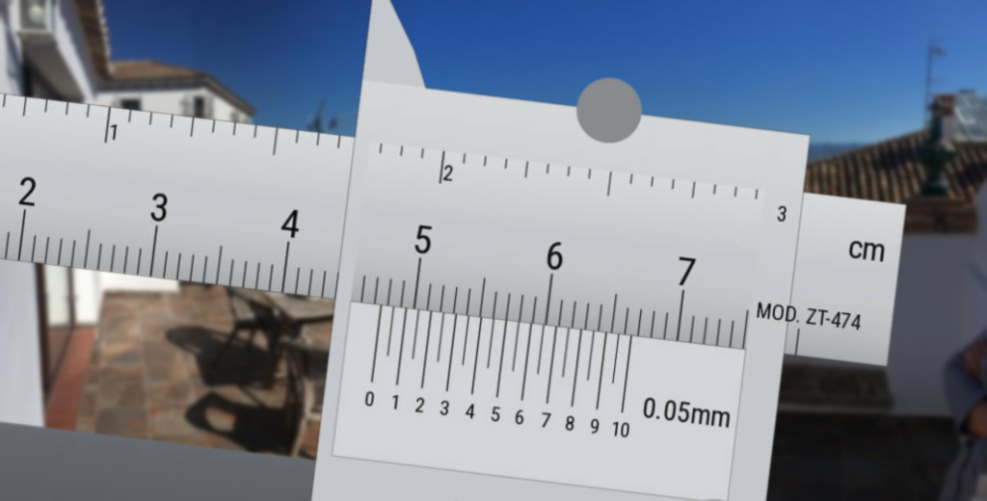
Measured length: 47.5 mm
